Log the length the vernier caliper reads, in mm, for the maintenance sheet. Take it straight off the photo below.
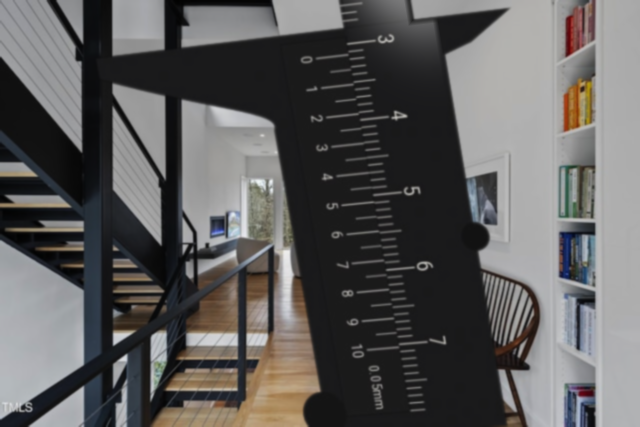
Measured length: 31.4 mm
